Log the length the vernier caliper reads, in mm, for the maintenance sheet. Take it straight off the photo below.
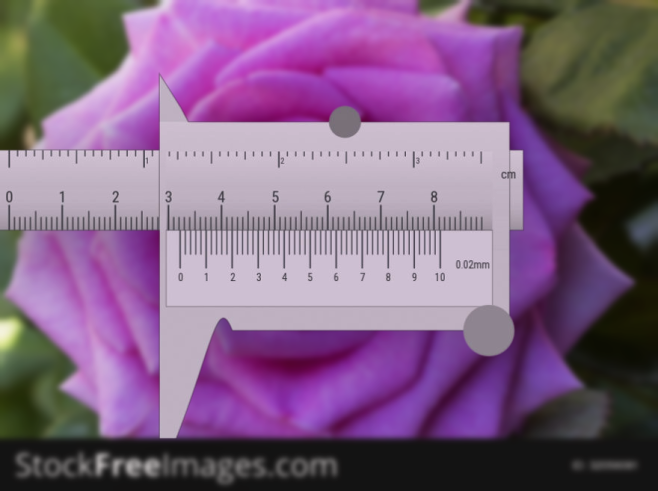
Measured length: 32.2 mm
